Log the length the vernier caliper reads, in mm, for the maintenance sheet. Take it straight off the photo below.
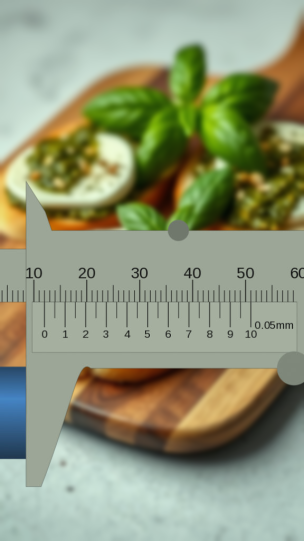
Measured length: 12.0 mm
